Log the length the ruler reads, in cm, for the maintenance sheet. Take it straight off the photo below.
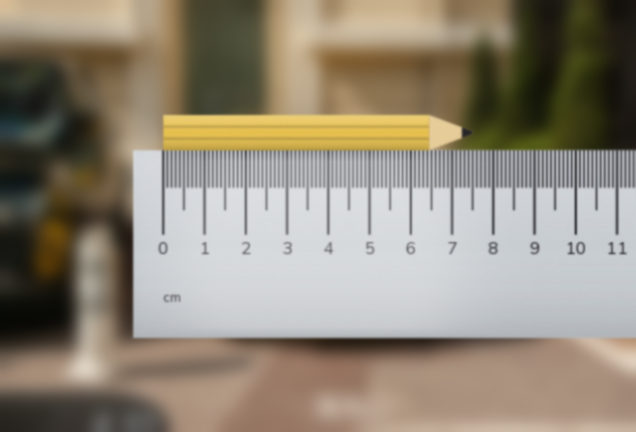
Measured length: 7.5 cm
